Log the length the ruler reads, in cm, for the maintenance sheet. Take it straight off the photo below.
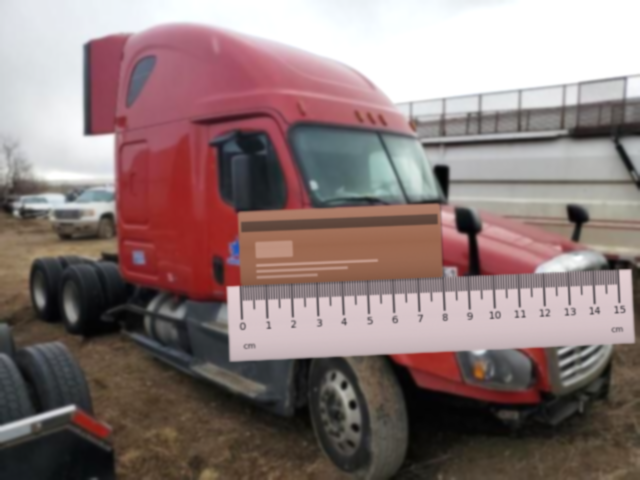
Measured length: 8 cm
